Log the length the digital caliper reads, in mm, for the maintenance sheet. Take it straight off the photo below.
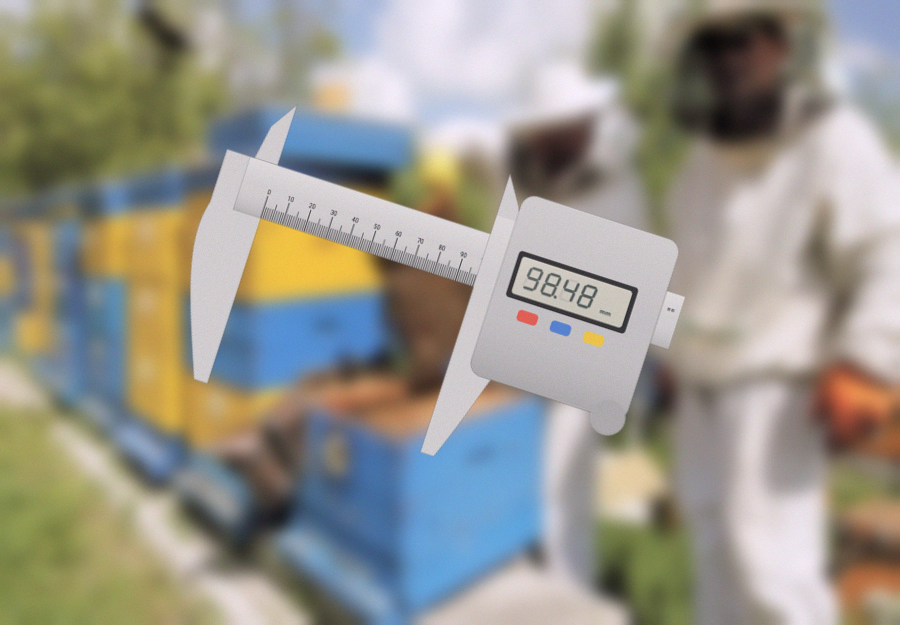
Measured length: 98.48 mm
